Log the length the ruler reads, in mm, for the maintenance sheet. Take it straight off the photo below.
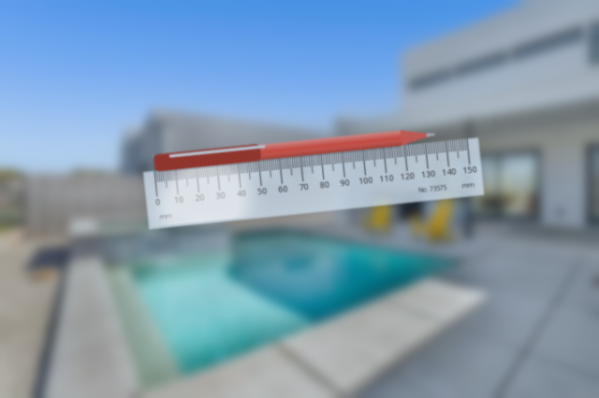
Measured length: 135 mm
